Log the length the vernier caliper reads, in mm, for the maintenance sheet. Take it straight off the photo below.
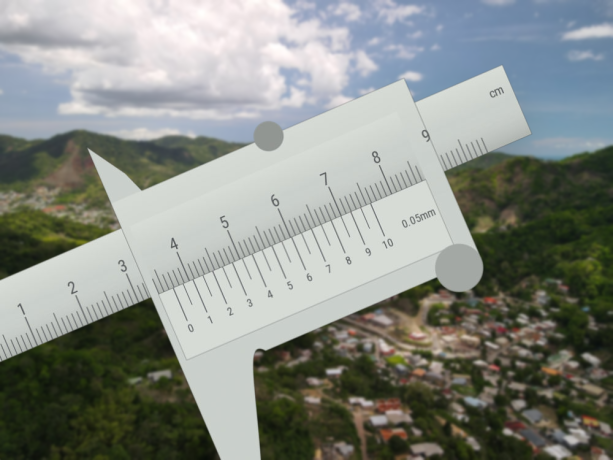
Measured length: 36.8 mm
